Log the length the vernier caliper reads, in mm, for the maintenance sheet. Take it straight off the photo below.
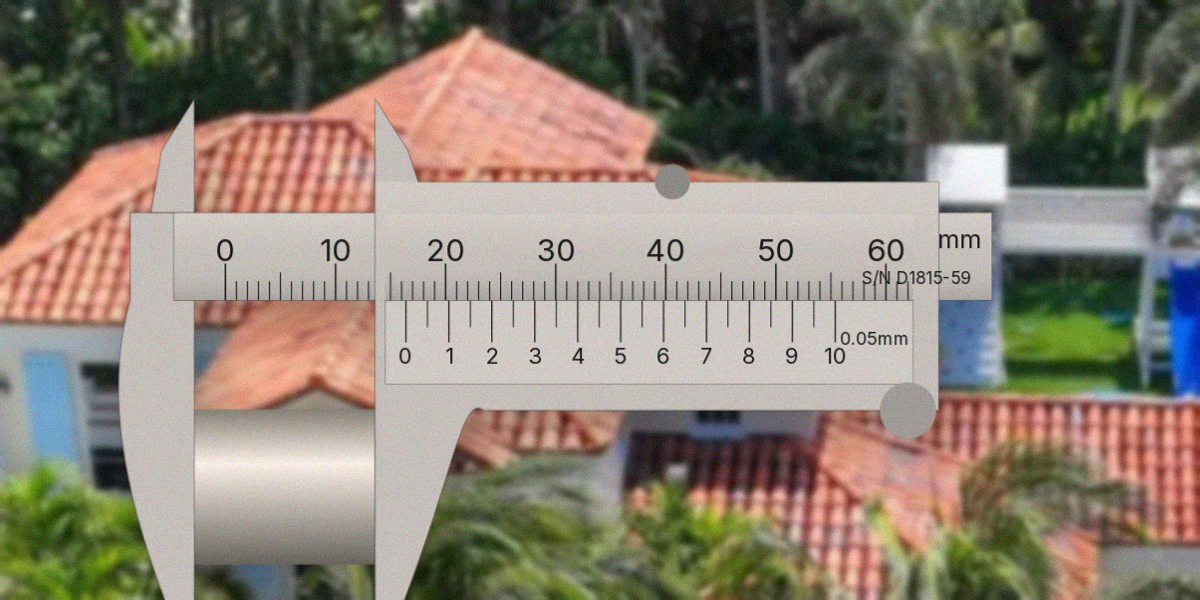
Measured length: 16.4 mm
